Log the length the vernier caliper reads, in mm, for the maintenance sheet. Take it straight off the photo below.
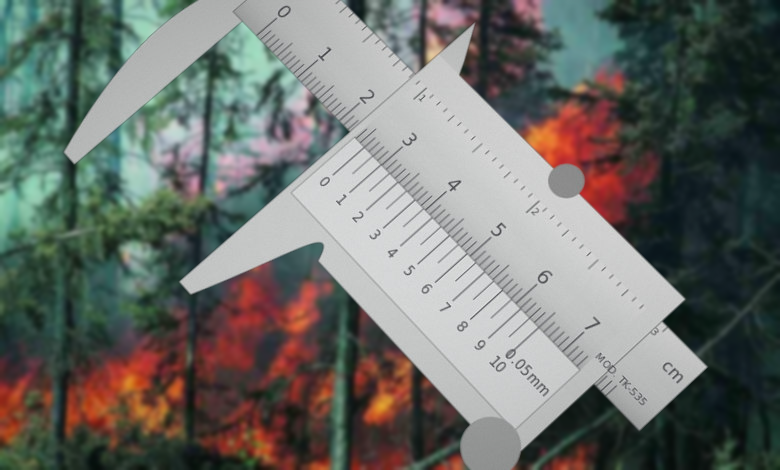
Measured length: 26.0 mm
